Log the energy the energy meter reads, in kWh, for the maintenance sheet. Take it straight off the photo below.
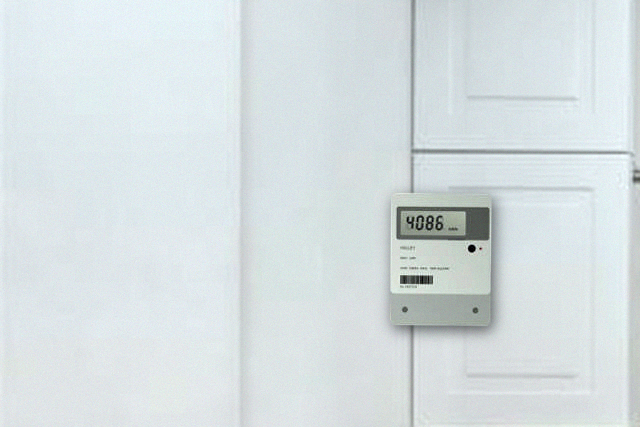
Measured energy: 4086 kWh
